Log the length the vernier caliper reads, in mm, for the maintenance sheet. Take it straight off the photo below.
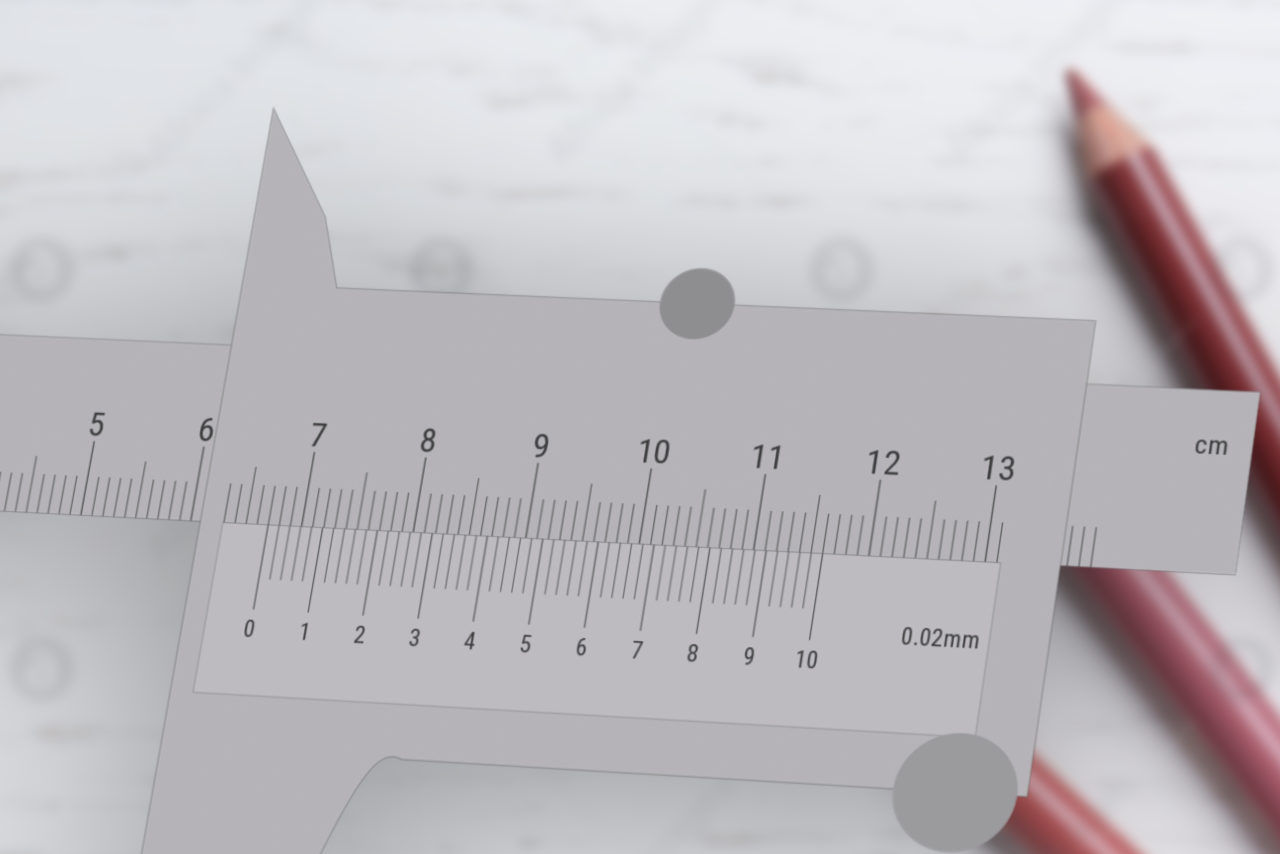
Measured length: 67.0 mm
